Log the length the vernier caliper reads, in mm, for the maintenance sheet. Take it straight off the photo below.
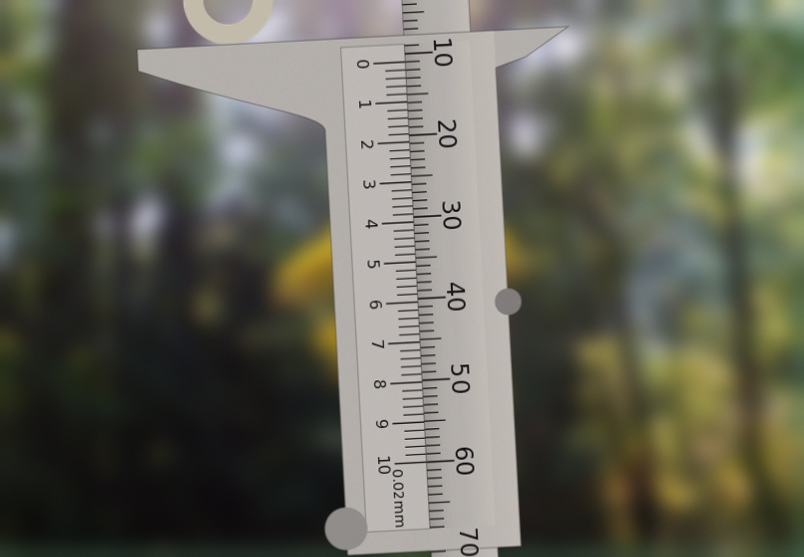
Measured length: 11.0 mm
